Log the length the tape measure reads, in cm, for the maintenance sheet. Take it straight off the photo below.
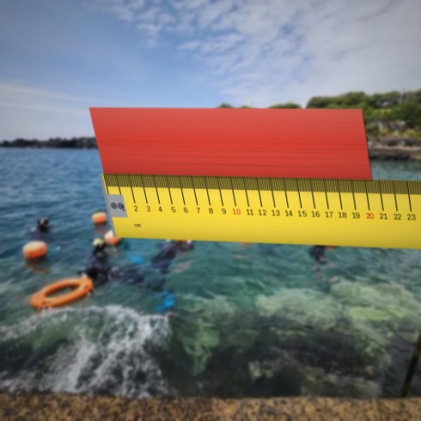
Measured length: 20.5 cm
